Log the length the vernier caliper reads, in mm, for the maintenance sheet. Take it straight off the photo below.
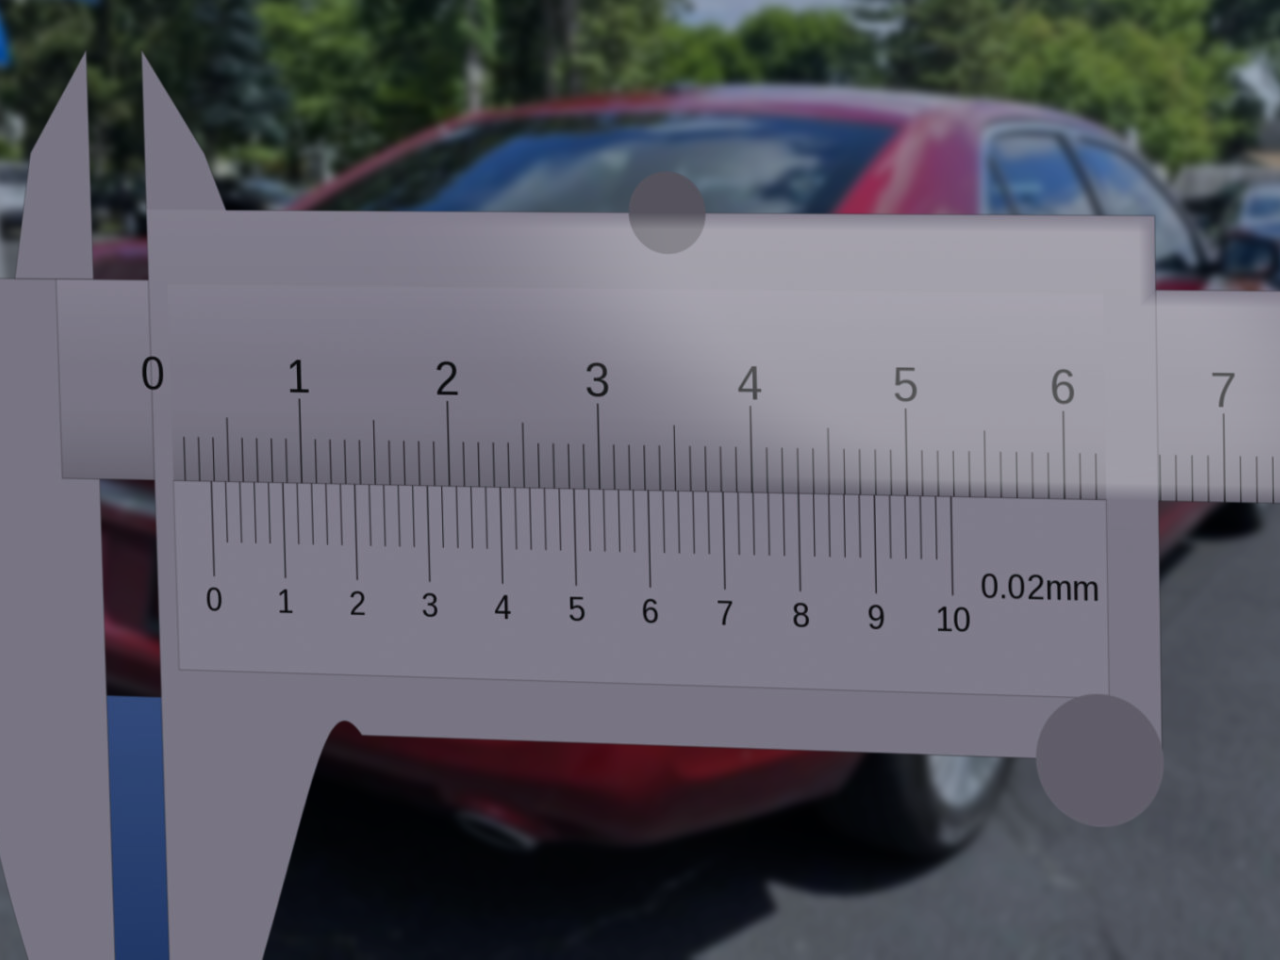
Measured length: 3.8 mm
